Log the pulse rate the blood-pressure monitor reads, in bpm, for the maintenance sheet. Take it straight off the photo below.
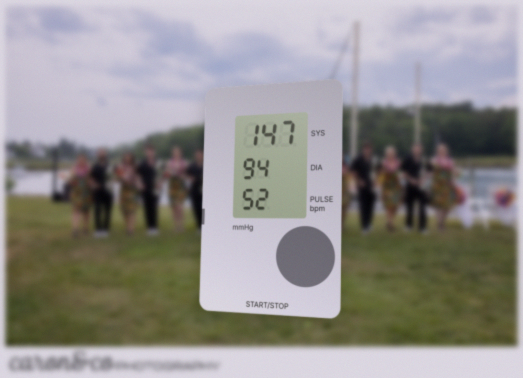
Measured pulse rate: 52 bpm
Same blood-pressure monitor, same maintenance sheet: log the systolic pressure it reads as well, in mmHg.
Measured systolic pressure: 147 mmHg
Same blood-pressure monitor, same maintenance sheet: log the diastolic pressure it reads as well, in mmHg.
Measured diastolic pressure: 94 mmHg
